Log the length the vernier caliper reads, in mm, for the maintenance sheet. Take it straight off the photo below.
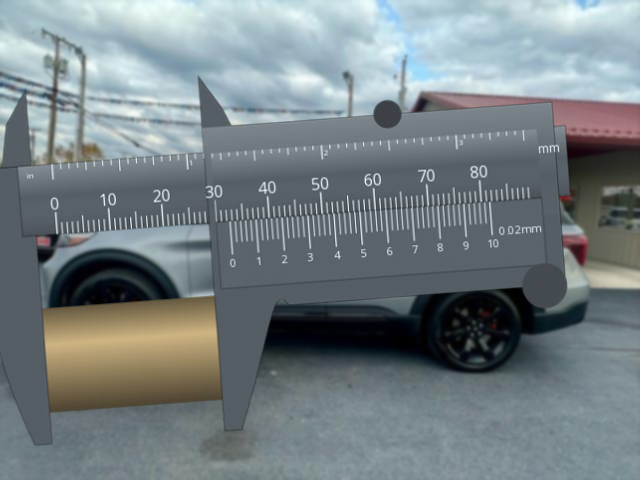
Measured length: 32.6 mm
